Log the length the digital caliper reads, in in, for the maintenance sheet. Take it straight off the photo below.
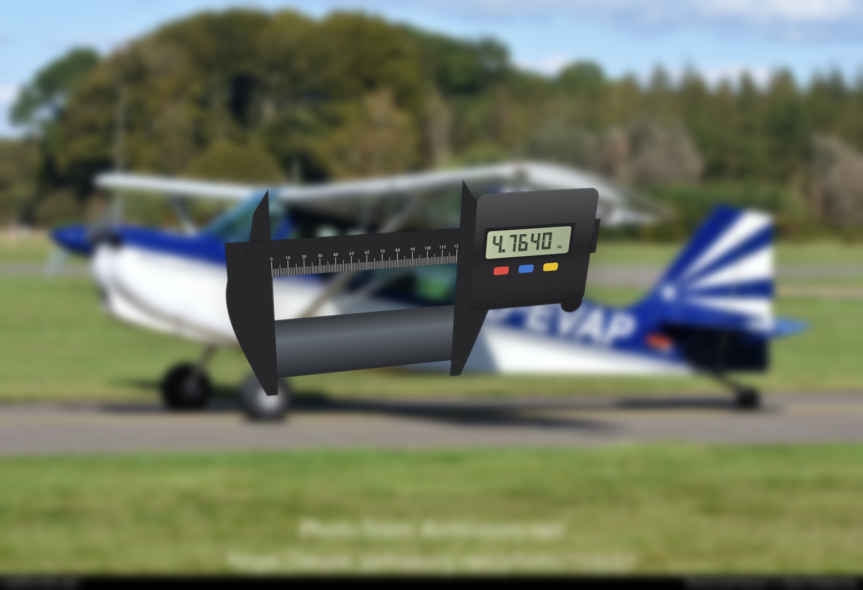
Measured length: 4.7640 in
